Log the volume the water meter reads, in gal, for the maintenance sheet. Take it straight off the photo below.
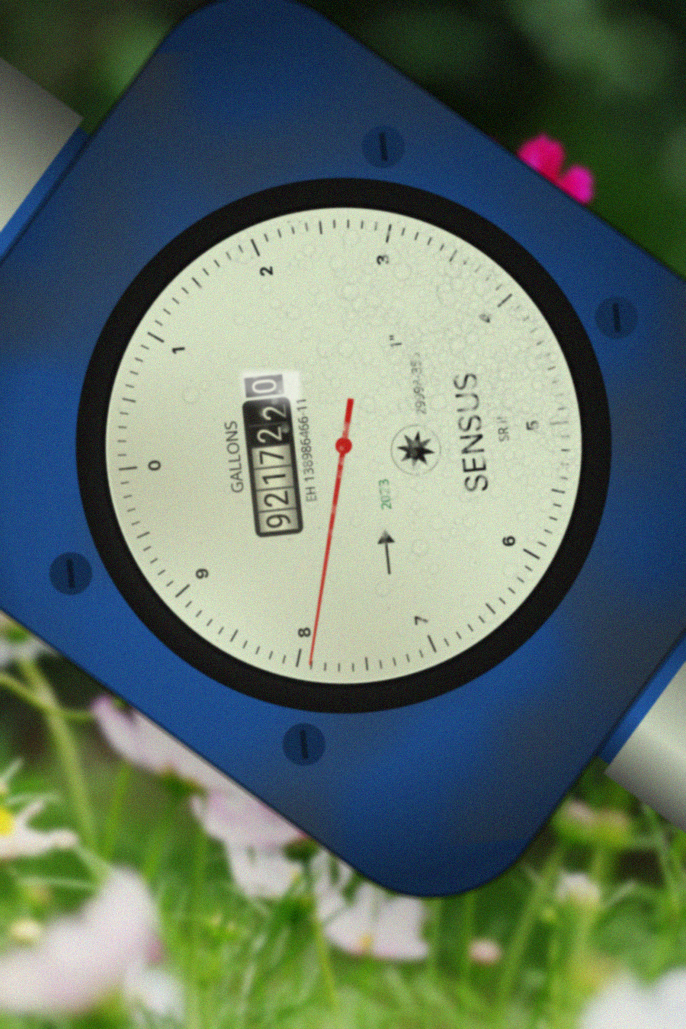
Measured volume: 9217217.9 gal
